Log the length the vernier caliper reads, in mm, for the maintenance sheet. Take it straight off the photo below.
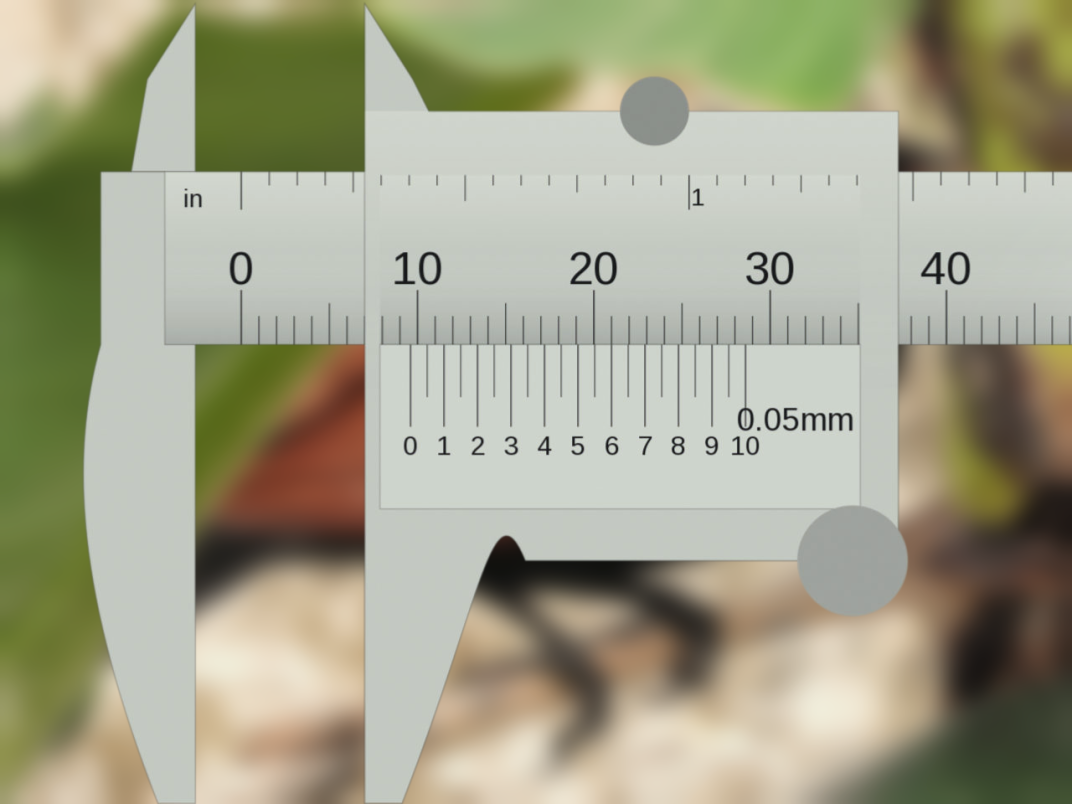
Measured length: 9.6 mm
